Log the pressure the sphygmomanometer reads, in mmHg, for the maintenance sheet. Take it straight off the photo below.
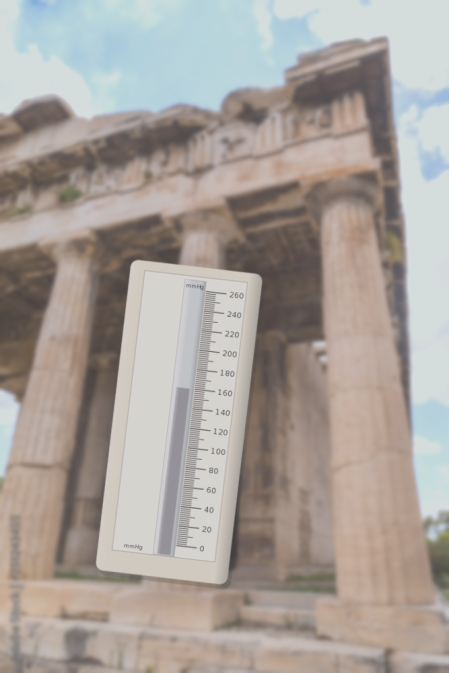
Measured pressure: 160 mmHg
